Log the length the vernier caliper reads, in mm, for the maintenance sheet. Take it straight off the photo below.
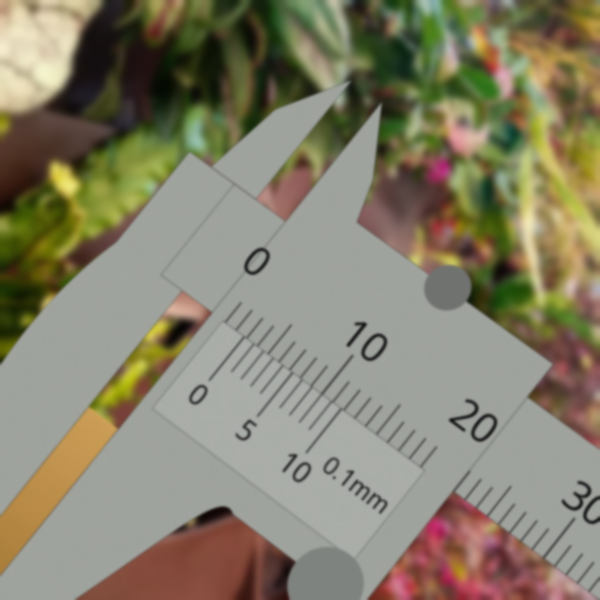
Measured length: 2.8 mm
